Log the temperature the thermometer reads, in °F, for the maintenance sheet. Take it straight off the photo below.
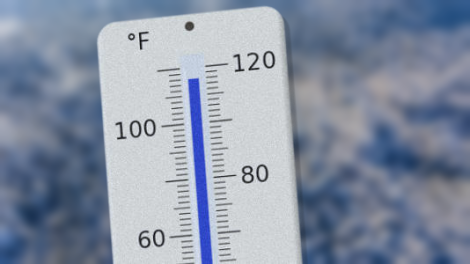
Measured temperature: 116 °F
